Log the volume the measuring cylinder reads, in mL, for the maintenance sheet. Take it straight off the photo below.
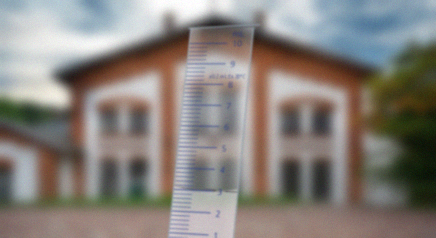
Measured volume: 3 mL
